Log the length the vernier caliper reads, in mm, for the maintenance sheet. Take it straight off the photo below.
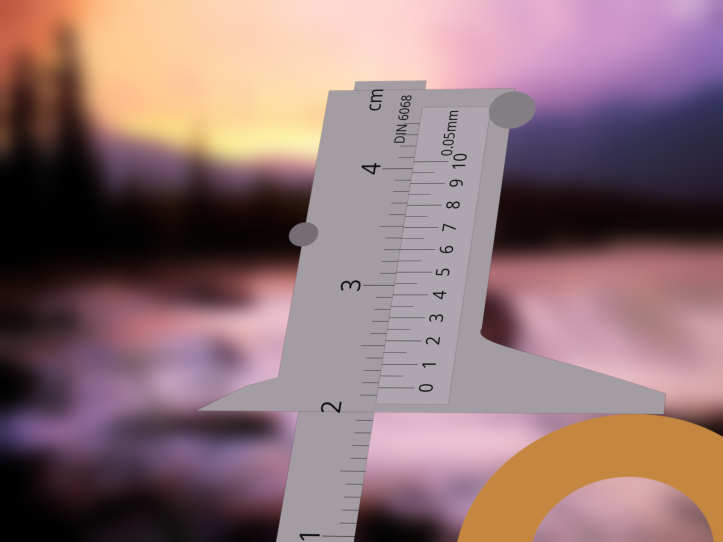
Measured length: 21.6 mm
